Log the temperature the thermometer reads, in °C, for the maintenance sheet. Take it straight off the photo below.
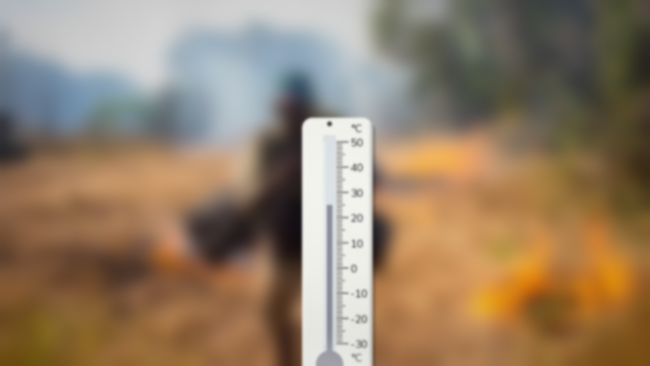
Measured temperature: 25 °C
